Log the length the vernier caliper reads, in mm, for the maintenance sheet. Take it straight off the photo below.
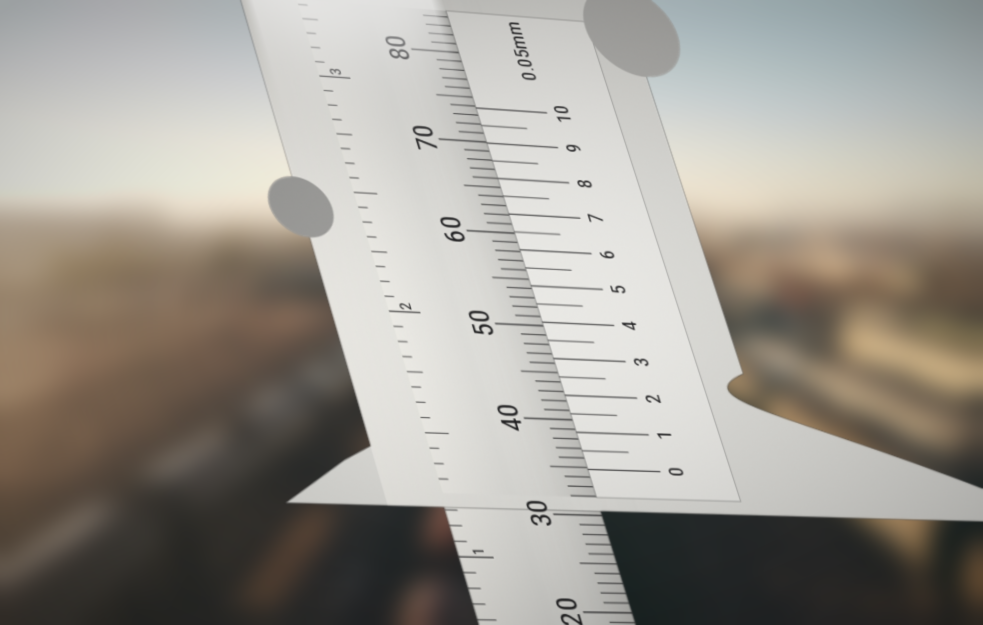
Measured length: 34.8 mm
